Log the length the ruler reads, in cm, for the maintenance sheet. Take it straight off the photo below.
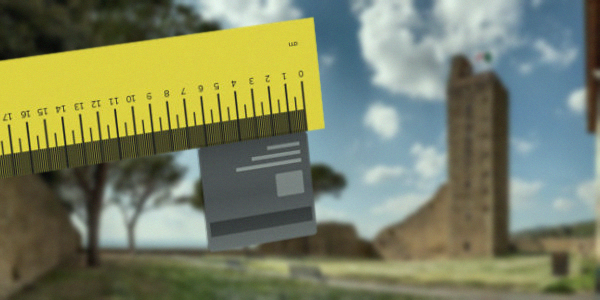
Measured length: 6.5 cm
